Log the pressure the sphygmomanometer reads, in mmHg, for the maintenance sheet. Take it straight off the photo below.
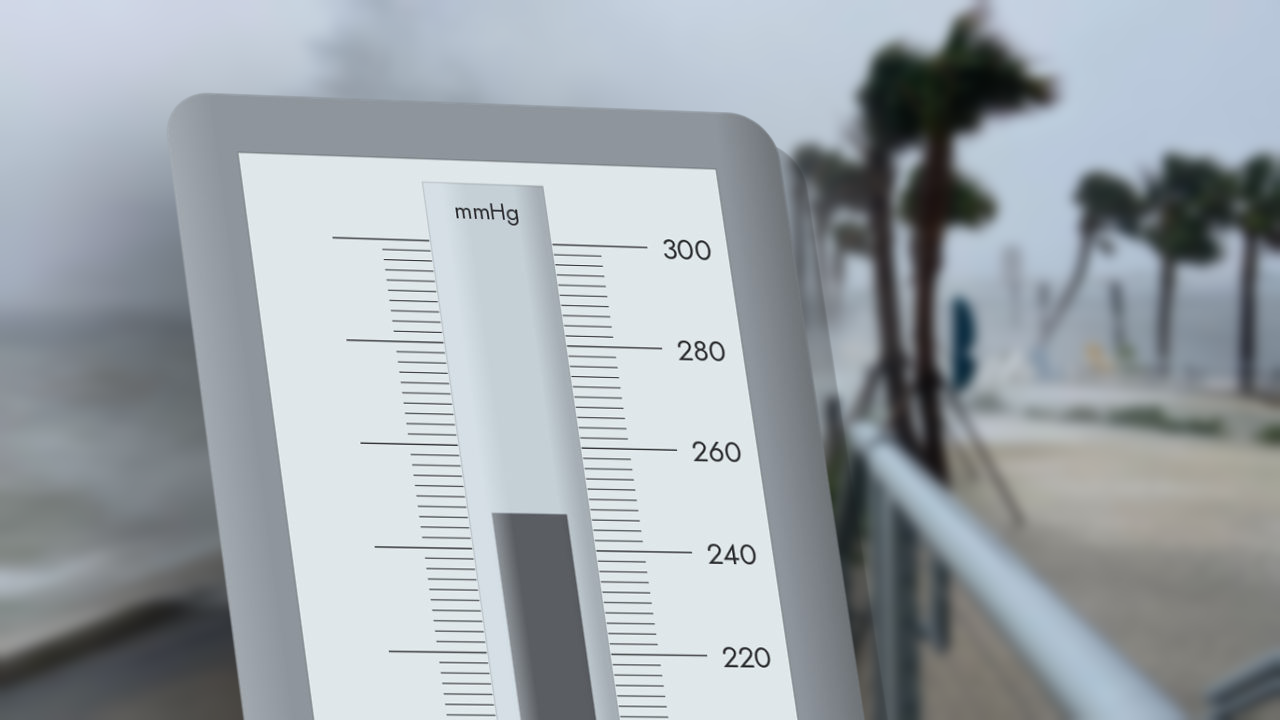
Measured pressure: 247 mmHg
